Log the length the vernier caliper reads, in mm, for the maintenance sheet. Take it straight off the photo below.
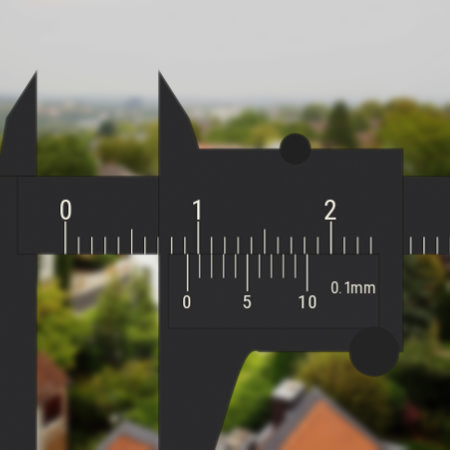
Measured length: 9.2 mm
